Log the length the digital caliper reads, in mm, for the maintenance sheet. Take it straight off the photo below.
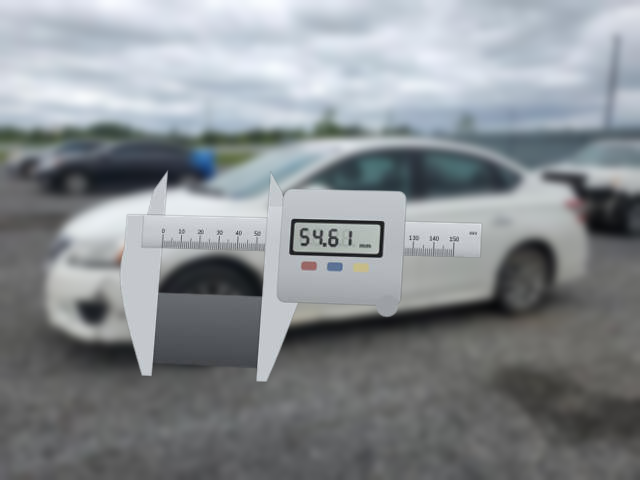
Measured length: 54.61 mm
